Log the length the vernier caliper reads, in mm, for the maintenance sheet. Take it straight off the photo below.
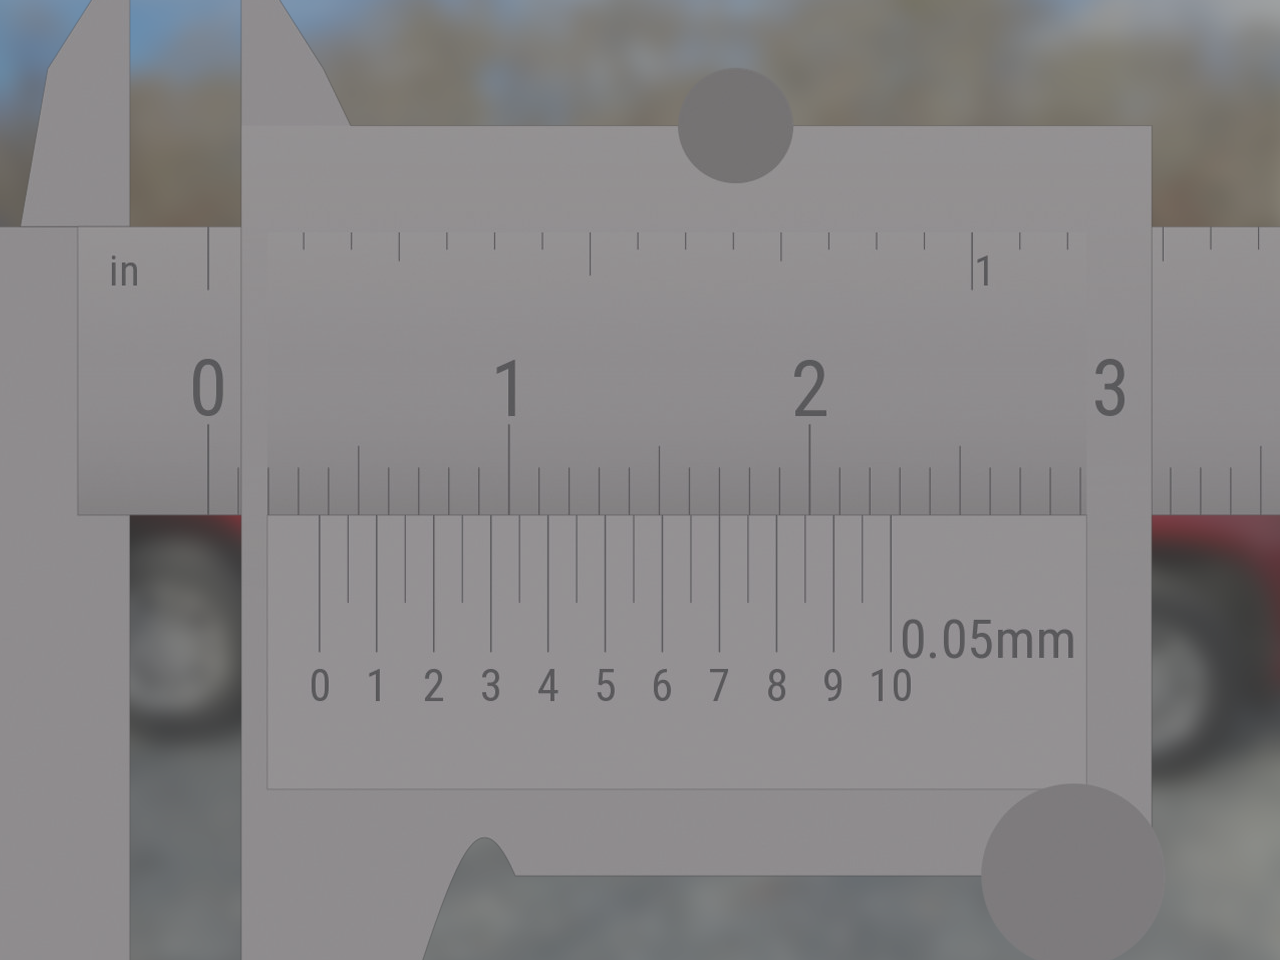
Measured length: 3.70 mm
